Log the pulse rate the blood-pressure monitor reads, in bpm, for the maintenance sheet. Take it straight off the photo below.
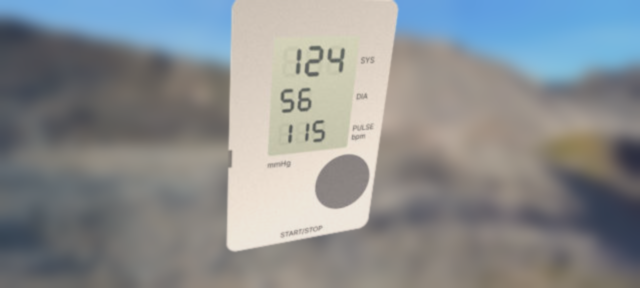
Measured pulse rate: 115 bpm
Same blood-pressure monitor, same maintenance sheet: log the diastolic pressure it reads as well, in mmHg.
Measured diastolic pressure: 56 mmHg
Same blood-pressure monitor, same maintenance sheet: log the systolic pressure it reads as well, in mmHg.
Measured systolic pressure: 124 mmHg
